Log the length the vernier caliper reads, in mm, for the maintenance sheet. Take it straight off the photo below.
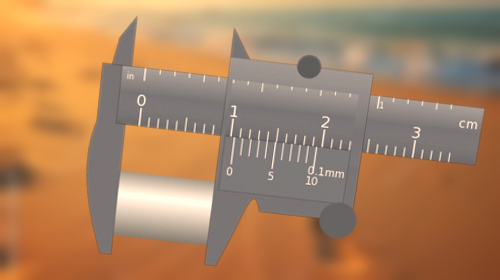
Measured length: 10.4 mm
